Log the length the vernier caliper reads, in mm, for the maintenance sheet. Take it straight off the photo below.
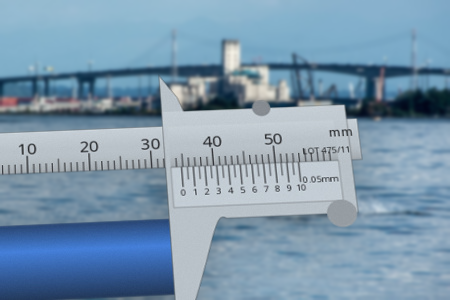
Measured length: 34.8 mm
